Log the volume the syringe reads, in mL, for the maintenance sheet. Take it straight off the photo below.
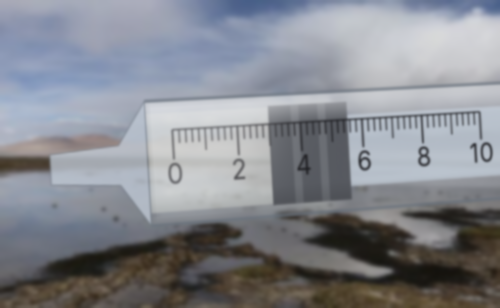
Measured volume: 3 mL
